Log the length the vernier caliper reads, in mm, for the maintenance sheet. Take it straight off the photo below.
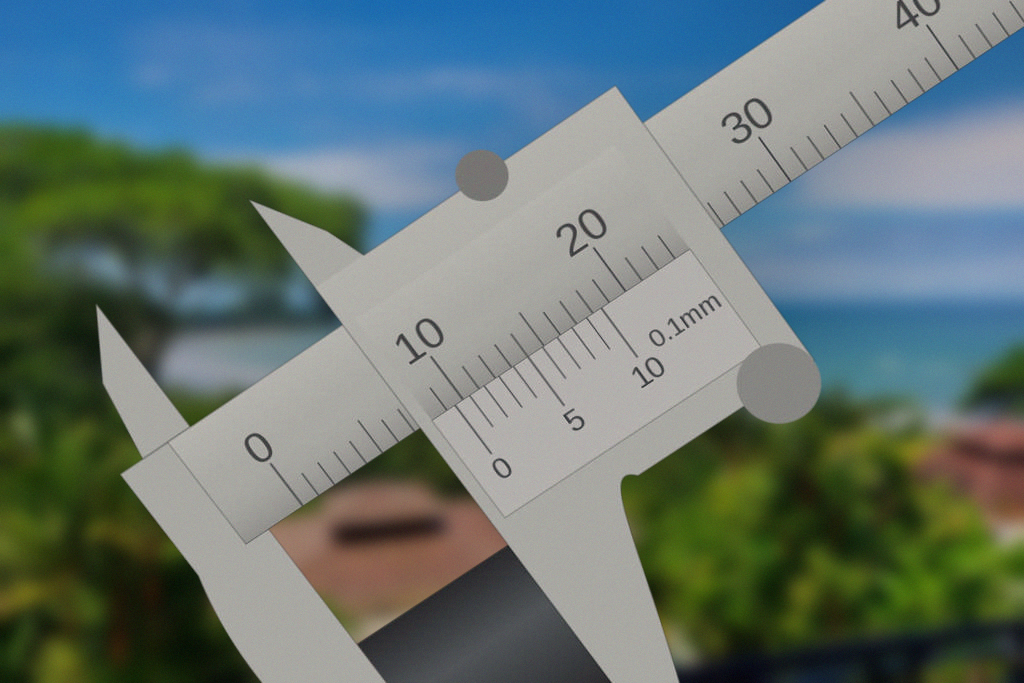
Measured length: 9.5 mm
